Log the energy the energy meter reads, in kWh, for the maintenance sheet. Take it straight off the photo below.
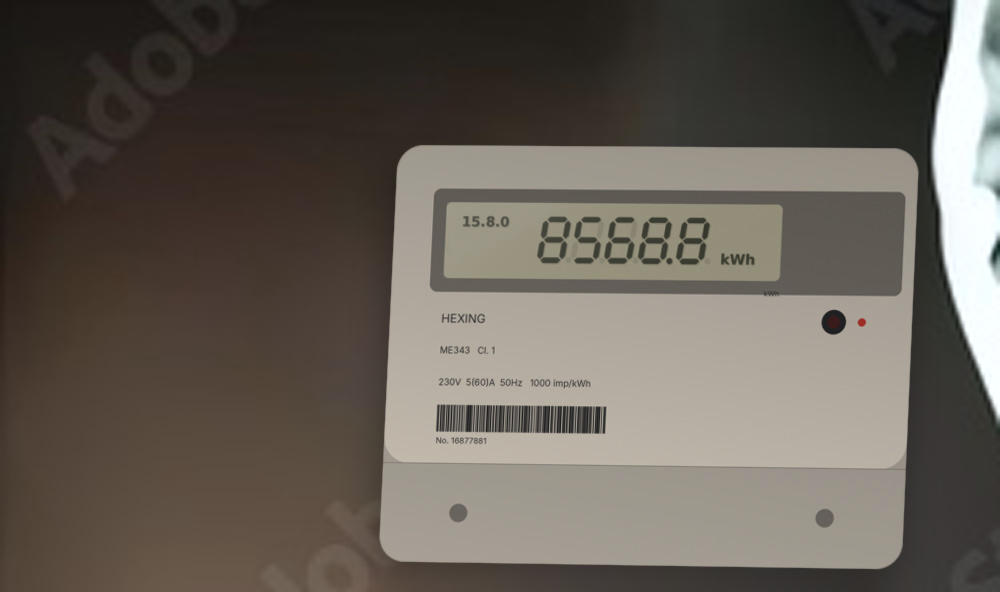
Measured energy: 8568.8 kWh
